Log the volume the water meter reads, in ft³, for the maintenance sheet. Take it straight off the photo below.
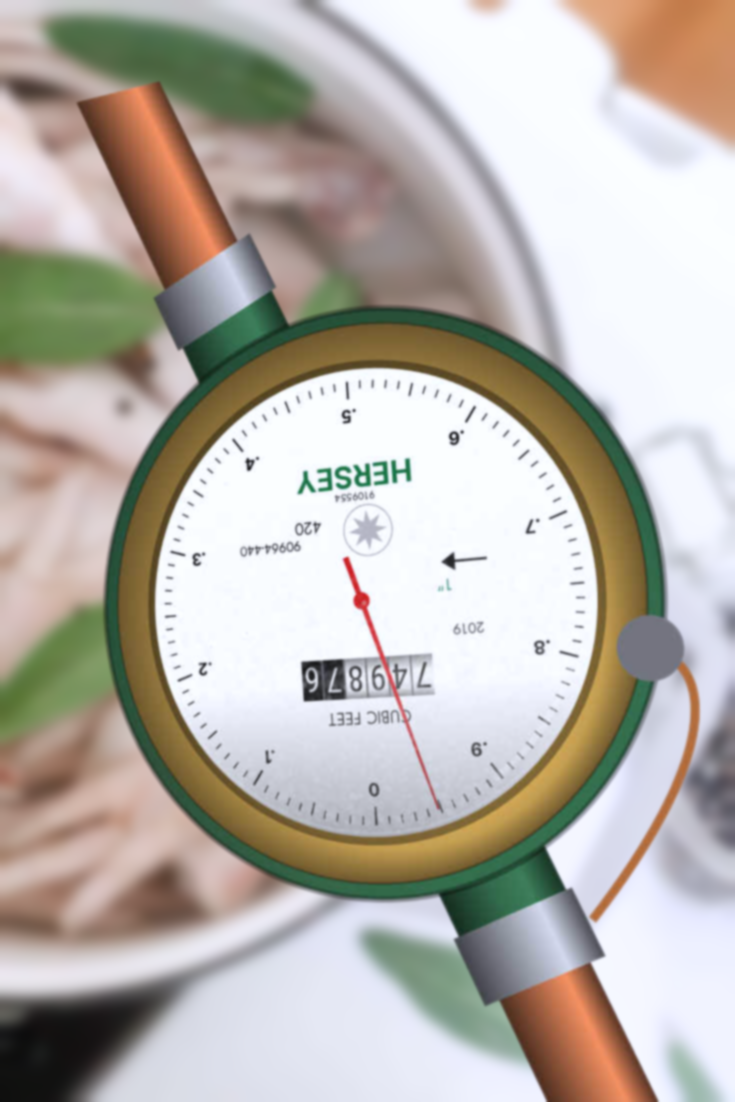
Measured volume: 749875.95 ft³
